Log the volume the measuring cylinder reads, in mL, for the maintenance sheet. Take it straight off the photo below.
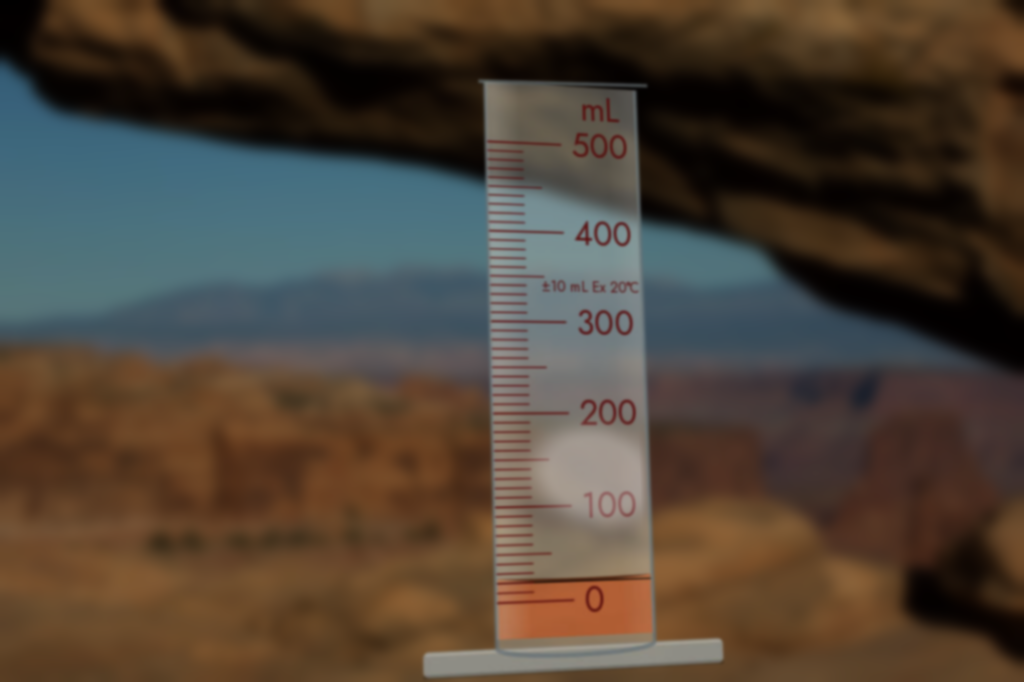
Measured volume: 20 mL
